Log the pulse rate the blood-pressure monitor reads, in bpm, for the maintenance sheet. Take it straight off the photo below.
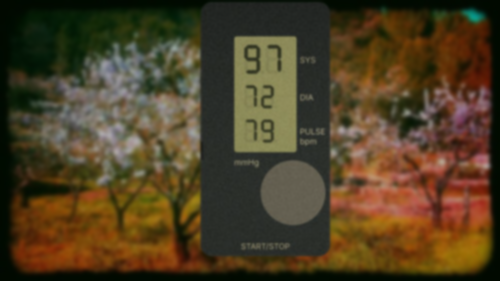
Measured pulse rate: 79 bpm
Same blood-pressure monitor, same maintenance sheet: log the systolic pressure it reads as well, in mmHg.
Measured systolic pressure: 97 mmHg
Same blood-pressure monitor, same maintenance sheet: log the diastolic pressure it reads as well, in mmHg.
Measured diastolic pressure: 72 mmHg
